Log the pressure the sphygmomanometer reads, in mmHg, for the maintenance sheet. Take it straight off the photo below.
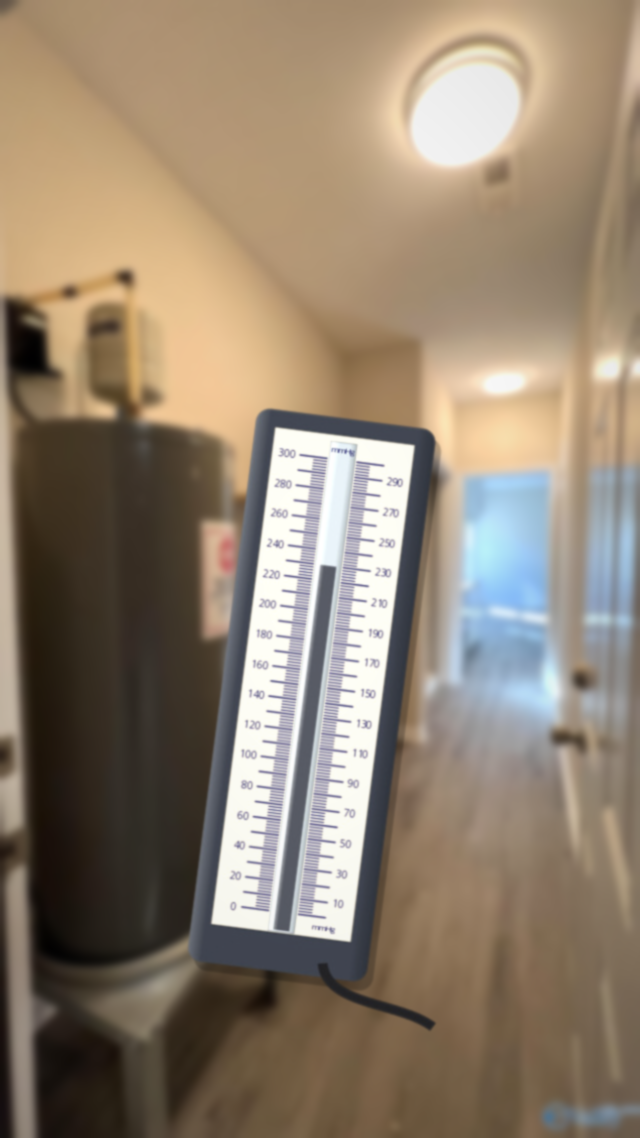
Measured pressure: 230 mmHg
